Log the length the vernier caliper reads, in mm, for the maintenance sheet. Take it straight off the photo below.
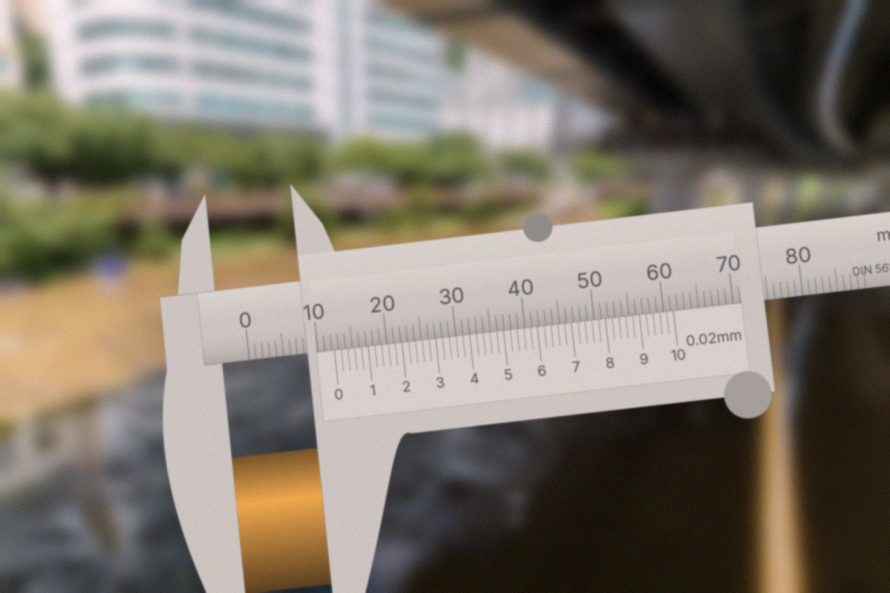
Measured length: 12.4 mm
